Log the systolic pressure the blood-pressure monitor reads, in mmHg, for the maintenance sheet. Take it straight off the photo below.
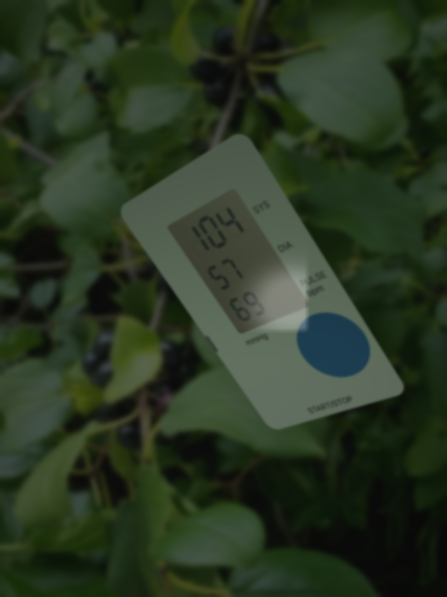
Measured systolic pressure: 104 mmHg
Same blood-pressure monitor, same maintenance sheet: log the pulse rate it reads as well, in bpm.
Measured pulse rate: 69 bpm
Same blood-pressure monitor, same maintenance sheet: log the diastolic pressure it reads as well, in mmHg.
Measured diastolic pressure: 57 mmHg
